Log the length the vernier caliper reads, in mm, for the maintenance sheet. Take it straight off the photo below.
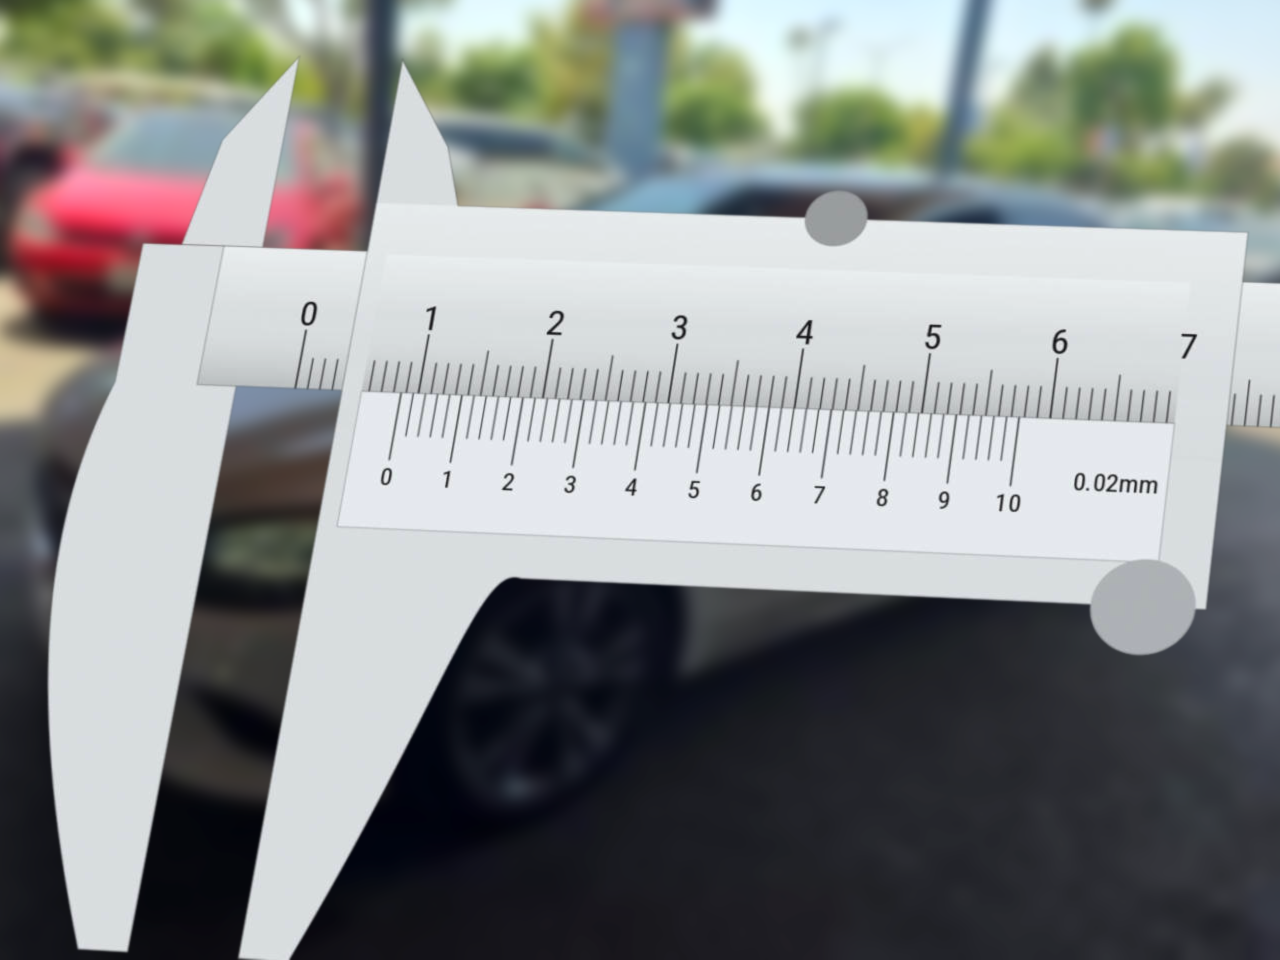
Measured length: 8.6 mm
